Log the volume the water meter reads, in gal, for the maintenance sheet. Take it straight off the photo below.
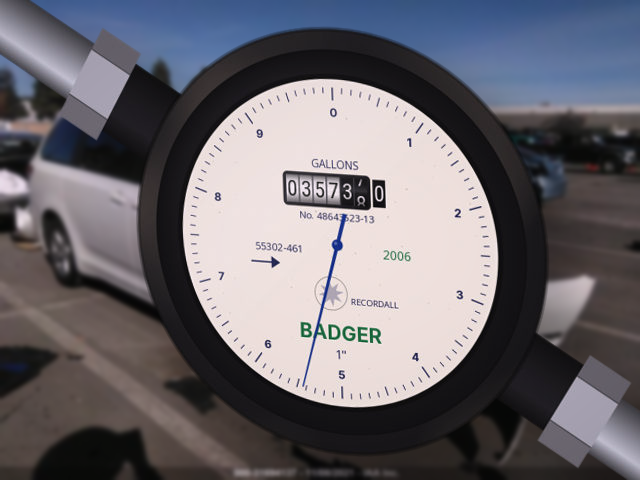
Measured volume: 357375.4 gal
